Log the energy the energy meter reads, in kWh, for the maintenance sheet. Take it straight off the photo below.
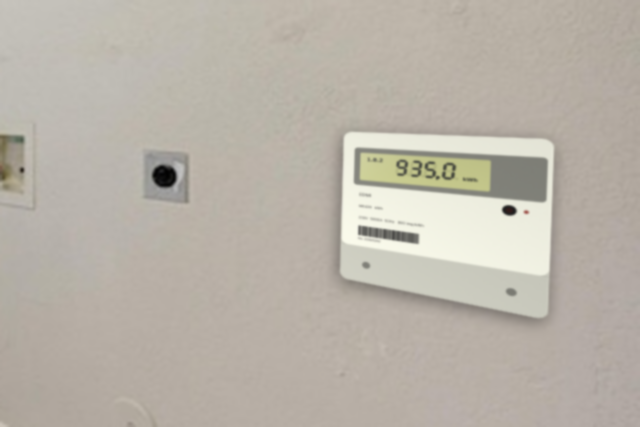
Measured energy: 935.0 kWh
